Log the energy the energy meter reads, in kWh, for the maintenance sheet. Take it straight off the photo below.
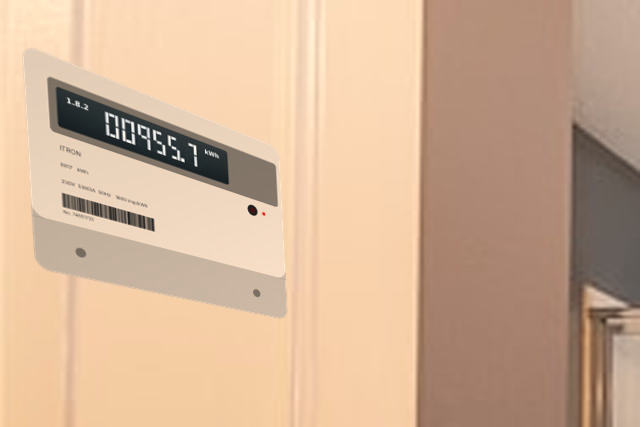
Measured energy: 955.7 kWh
